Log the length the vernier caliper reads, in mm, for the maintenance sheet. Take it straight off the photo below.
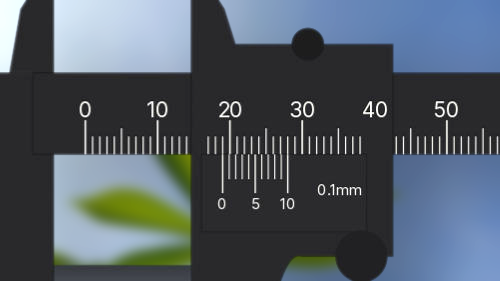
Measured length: 19.0 mm
